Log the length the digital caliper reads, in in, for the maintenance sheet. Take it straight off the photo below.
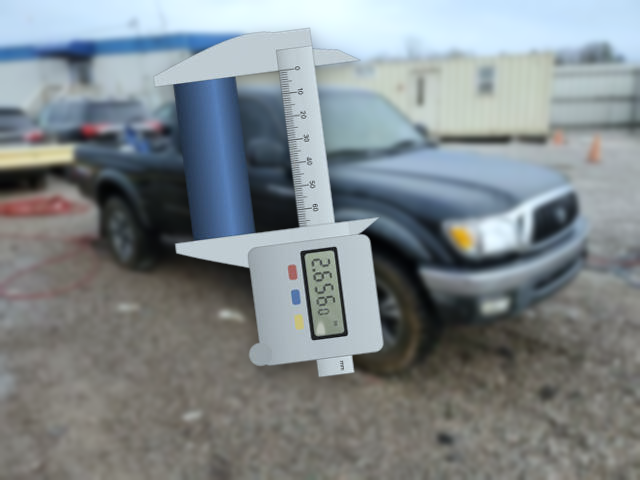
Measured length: 2.6560 in
